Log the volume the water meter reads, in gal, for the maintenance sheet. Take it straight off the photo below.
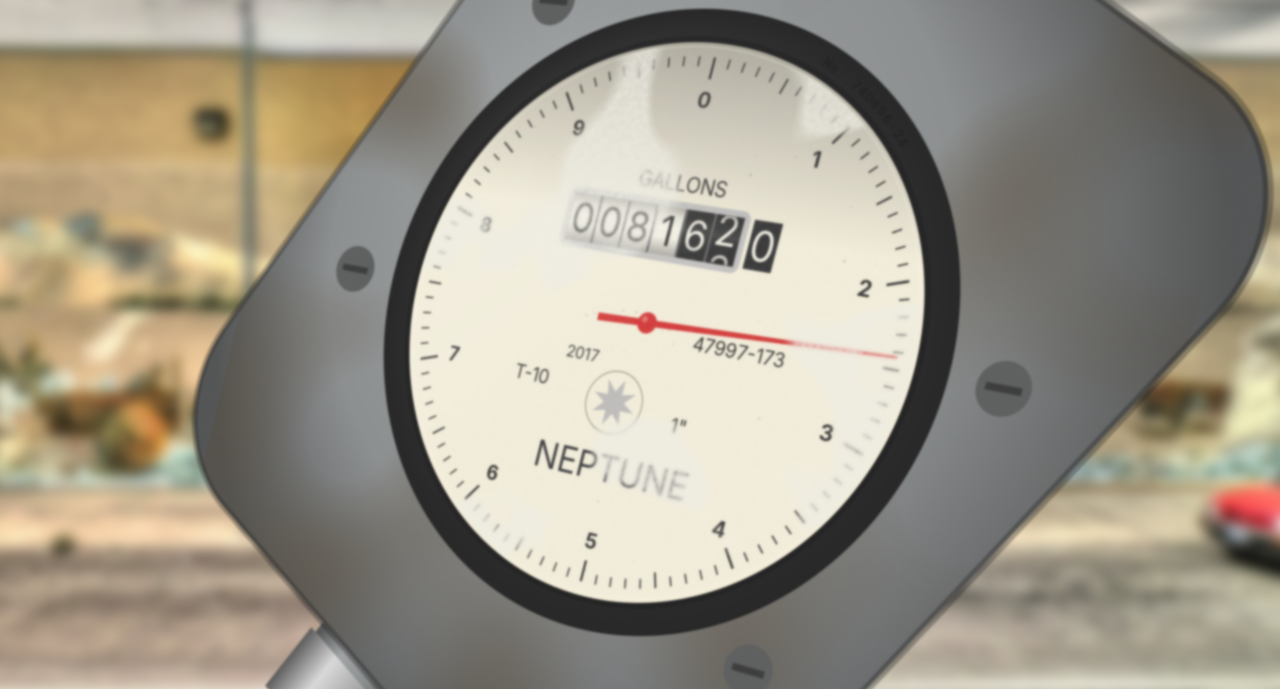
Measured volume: 81622.4 gal
